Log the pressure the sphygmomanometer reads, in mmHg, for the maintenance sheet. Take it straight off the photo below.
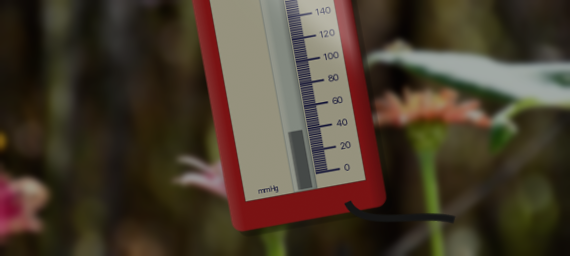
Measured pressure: 40 mmHg
